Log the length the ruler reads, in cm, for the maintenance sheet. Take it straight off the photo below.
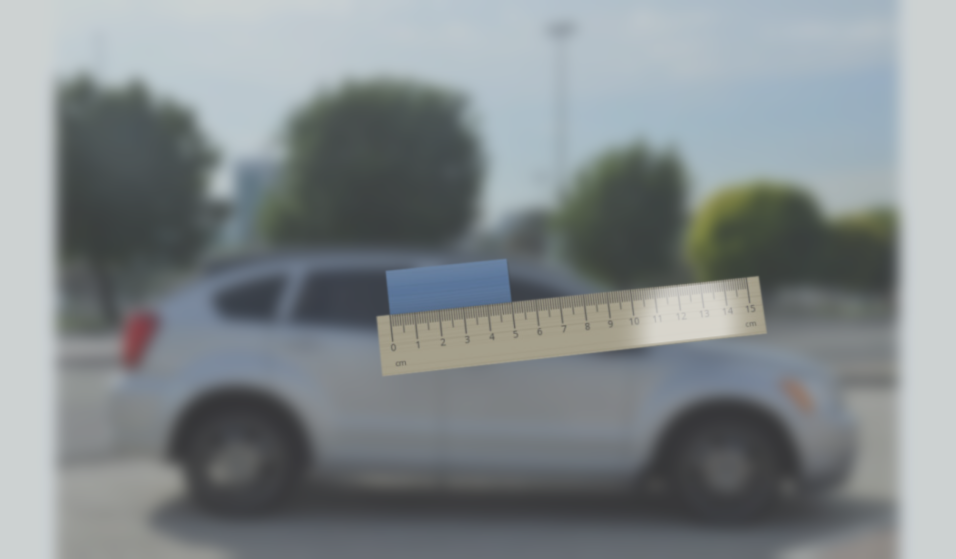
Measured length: 5 cm
